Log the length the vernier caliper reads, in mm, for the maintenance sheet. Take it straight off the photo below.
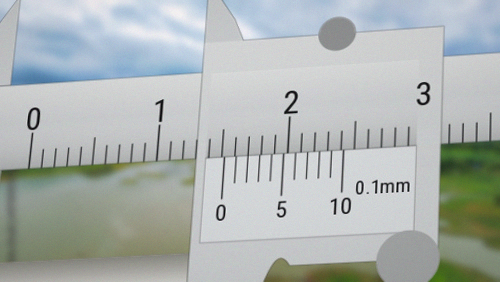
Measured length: 15.2 mm
